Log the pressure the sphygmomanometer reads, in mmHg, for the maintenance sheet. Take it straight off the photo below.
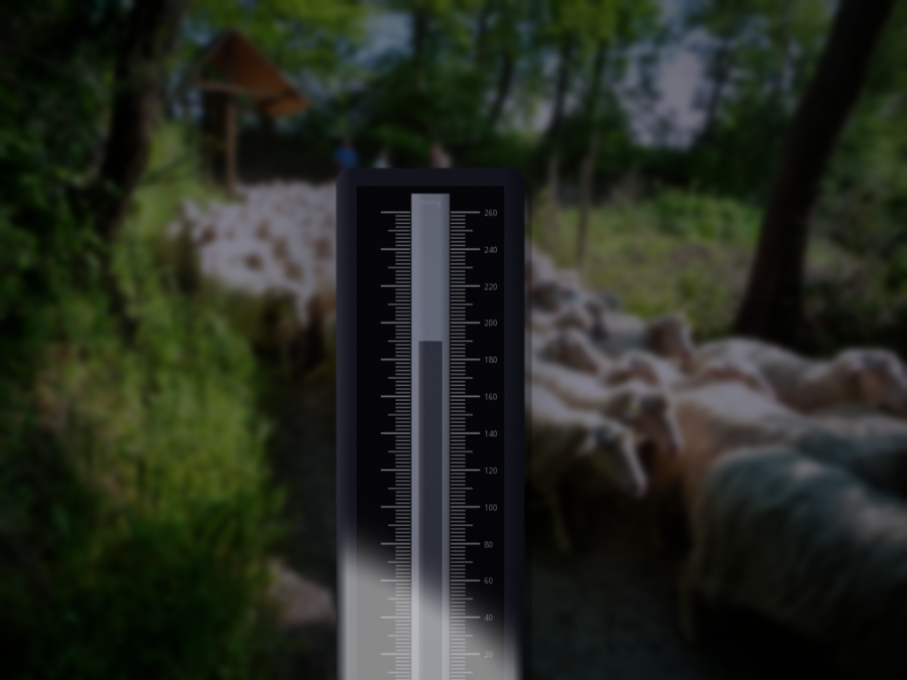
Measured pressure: 190 mmHg
